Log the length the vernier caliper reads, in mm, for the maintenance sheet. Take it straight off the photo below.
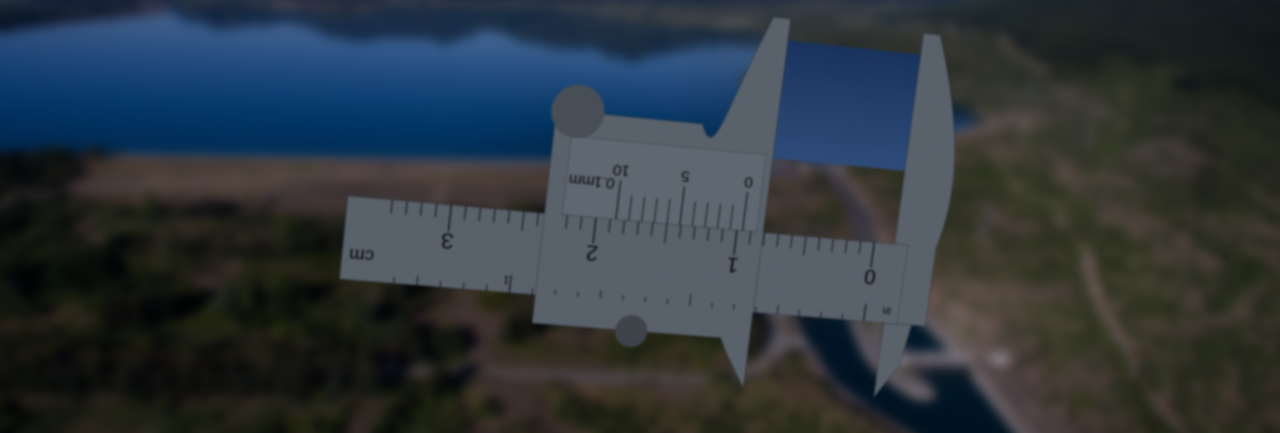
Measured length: 9.6 mm
